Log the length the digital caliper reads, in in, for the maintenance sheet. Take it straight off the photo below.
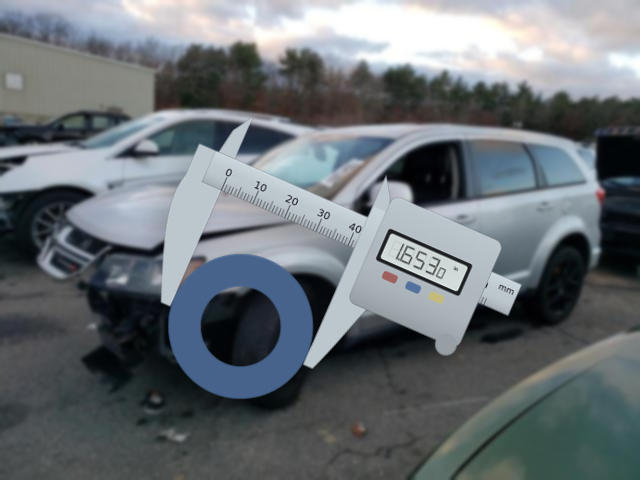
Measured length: 1.6530 in
